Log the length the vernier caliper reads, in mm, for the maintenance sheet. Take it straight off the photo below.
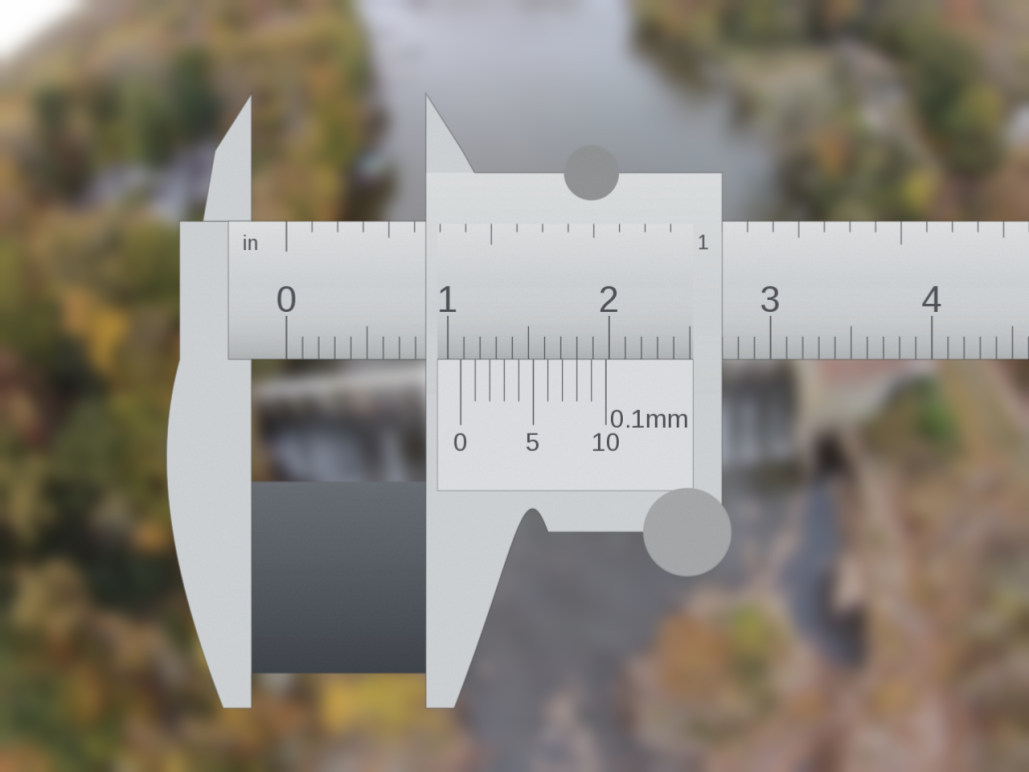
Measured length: 10.8 mm
